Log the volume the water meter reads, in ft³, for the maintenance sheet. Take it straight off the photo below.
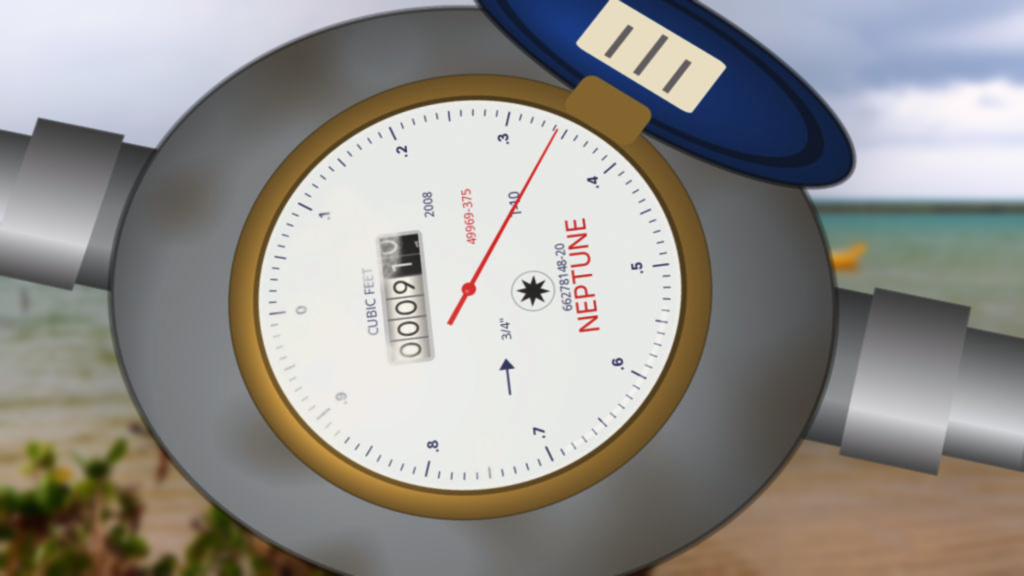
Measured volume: 910.34 ft³
